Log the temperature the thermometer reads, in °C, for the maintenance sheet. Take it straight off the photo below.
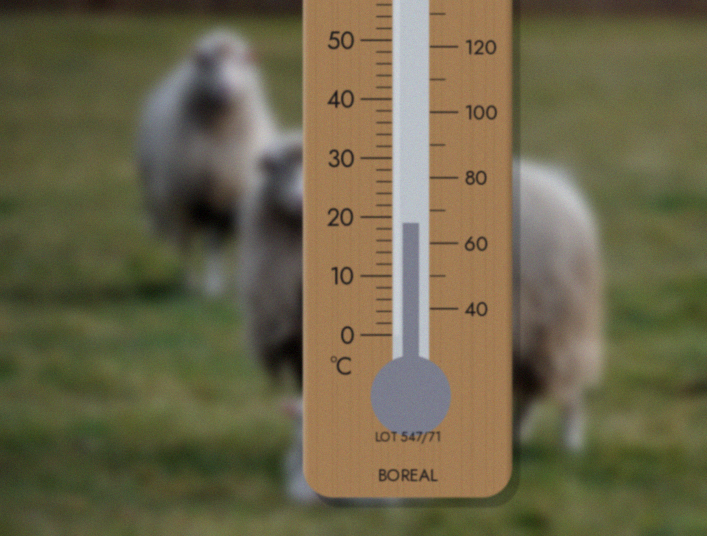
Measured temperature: 19 °C
